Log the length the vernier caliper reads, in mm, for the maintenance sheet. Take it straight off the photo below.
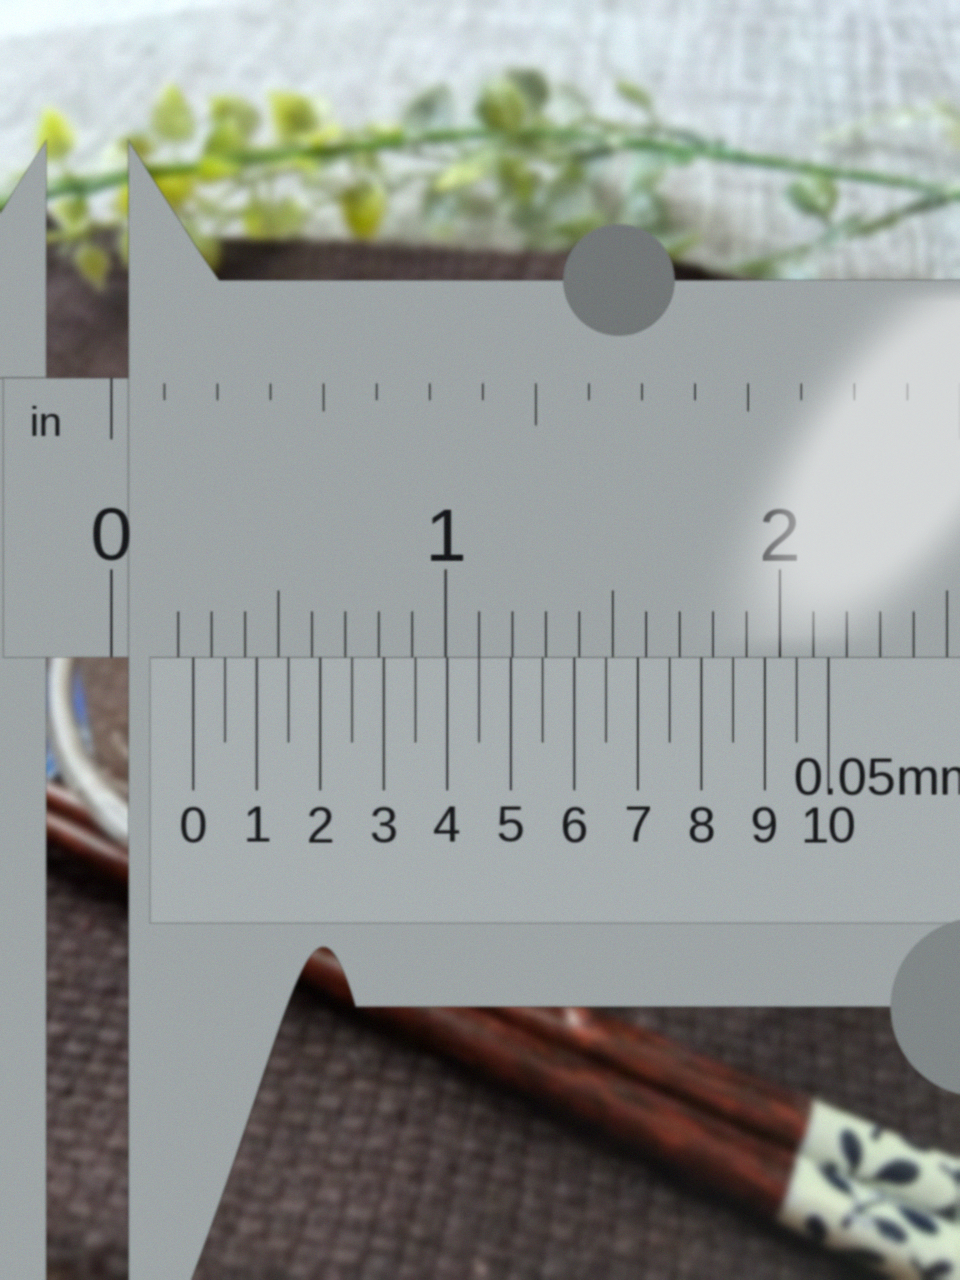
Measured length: 2.45 mm
